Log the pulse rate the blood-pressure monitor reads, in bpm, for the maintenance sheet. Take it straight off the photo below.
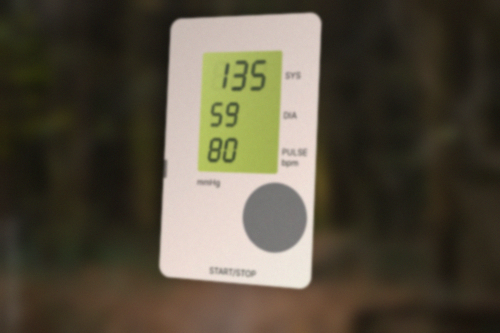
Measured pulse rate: 80 bpm
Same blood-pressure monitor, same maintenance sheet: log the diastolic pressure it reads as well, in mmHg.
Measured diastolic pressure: 59 mmHg
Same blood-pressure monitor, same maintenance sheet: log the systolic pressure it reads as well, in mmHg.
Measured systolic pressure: 135 mmHg
